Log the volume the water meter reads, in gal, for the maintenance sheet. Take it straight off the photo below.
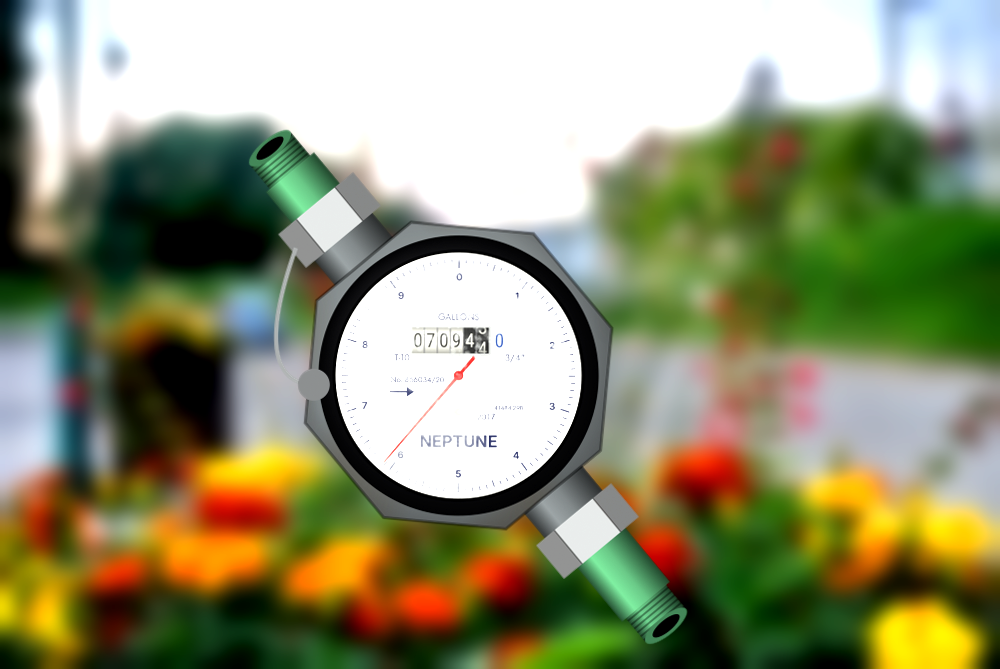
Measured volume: 709436.1 gal
